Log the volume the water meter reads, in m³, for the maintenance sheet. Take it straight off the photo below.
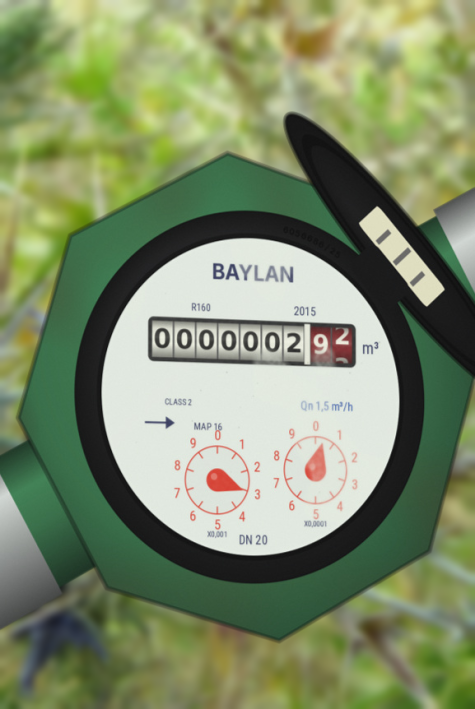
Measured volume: 2.9230 m³
